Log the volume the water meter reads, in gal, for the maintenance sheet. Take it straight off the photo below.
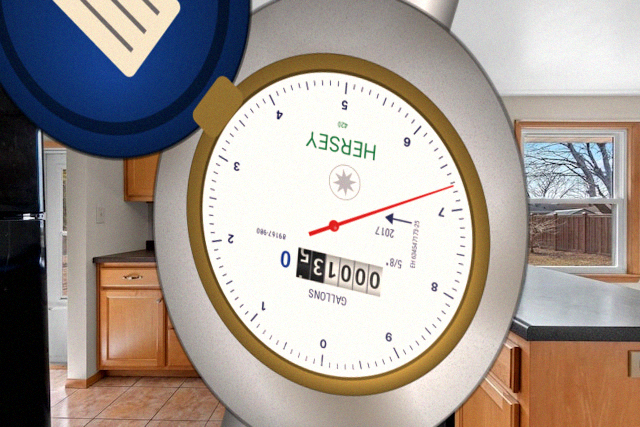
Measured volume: 1346.7 gal
